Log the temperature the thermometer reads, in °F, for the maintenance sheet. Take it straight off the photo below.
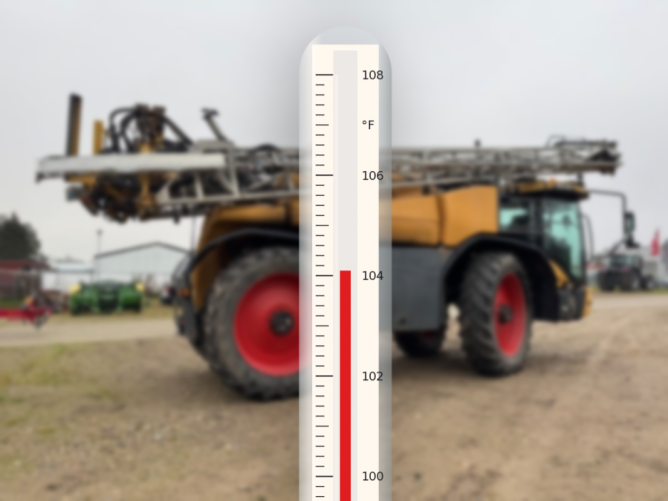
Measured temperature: 104.1 °F
